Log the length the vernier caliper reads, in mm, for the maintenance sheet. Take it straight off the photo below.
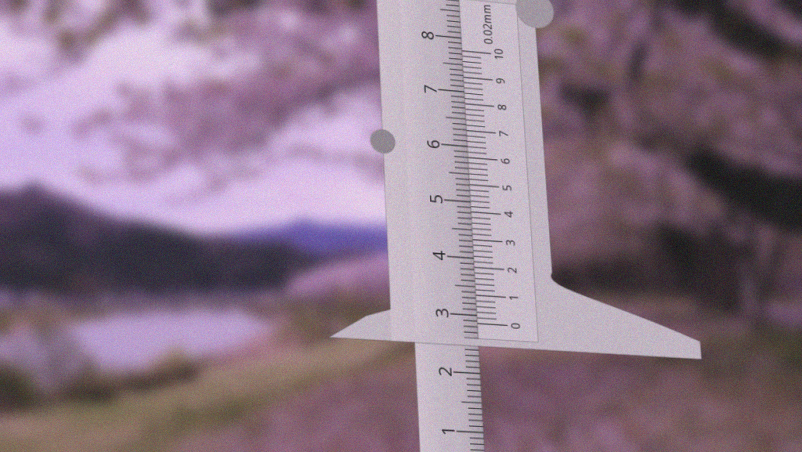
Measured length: 28.6 mm
